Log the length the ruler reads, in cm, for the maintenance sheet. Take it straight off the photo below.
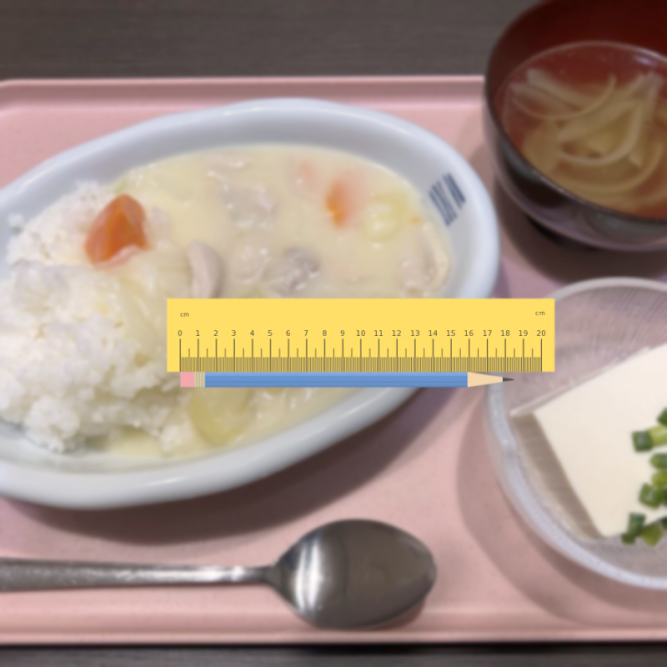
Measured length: 18.5 cm
